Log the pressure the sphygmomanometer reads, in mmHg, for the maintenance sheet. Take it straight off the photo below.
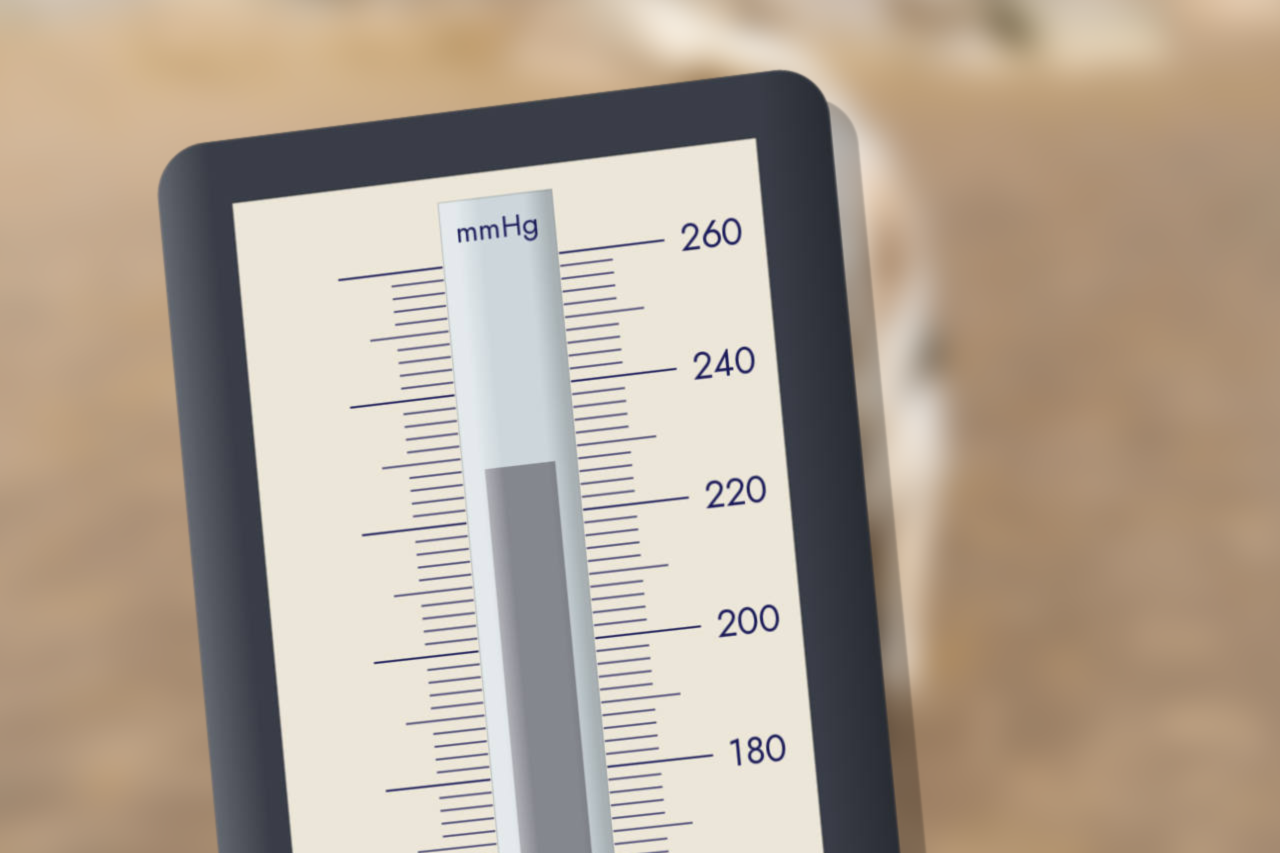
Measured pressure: 228 mmHg
